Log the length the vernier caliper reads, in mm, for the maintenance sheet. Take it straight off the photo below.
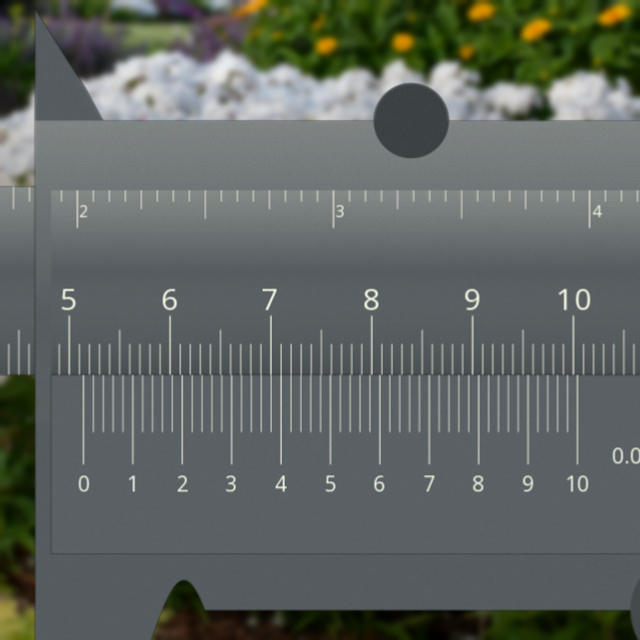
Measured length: 51.4 mm
